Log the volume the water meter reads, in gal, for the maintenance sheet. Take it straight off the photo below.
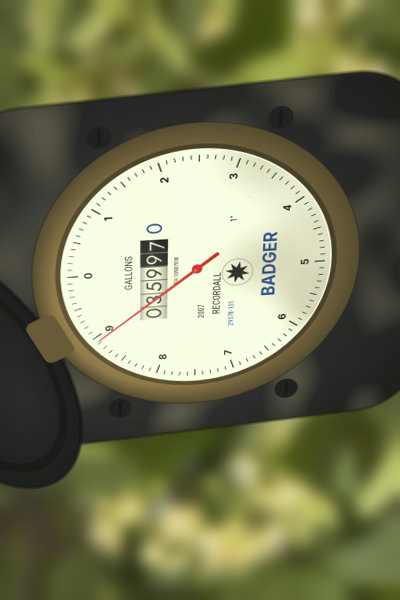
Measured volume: 359968.9 gal
